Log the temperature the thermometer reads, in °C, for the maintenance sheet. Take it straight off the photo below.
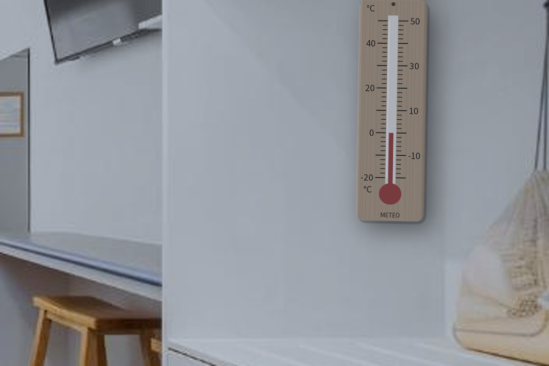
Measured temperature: 0 °C
